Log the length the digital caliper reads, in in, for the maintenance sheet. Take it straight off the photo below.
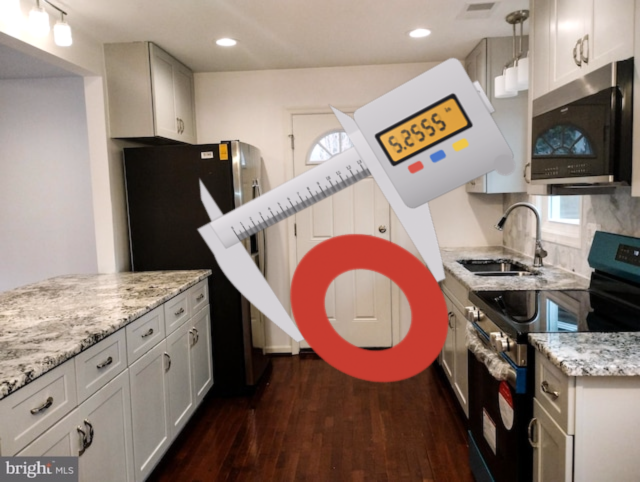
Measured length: 5.2555 in
